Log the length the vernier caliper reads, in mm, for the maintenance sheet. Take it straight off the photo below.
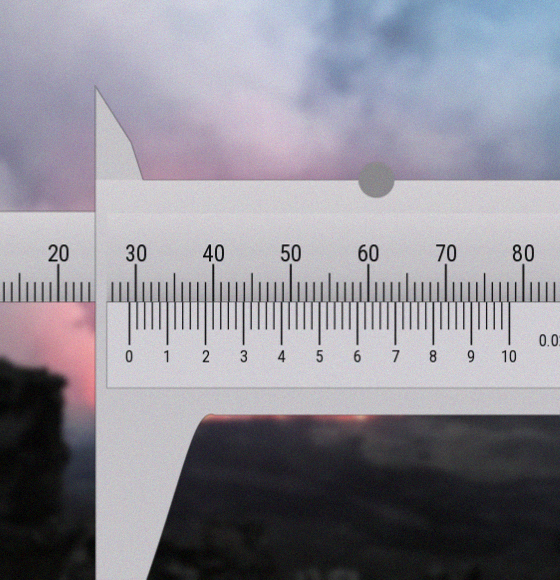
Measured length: 29.2 mm
